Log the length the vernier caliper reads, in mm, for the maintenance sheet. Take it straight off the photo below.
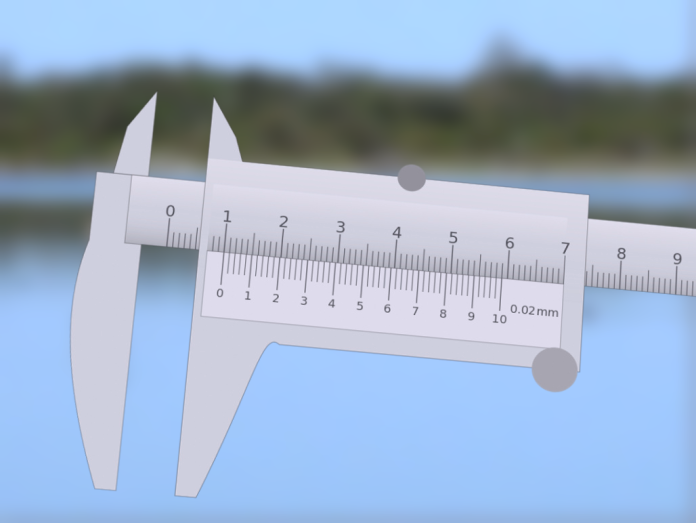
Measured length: 10.0 mm
